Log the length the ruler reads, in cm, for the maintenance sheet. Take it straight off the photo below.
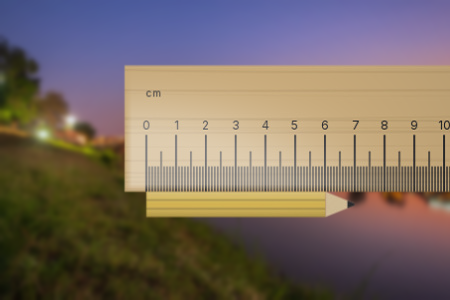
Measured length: 7 cm
